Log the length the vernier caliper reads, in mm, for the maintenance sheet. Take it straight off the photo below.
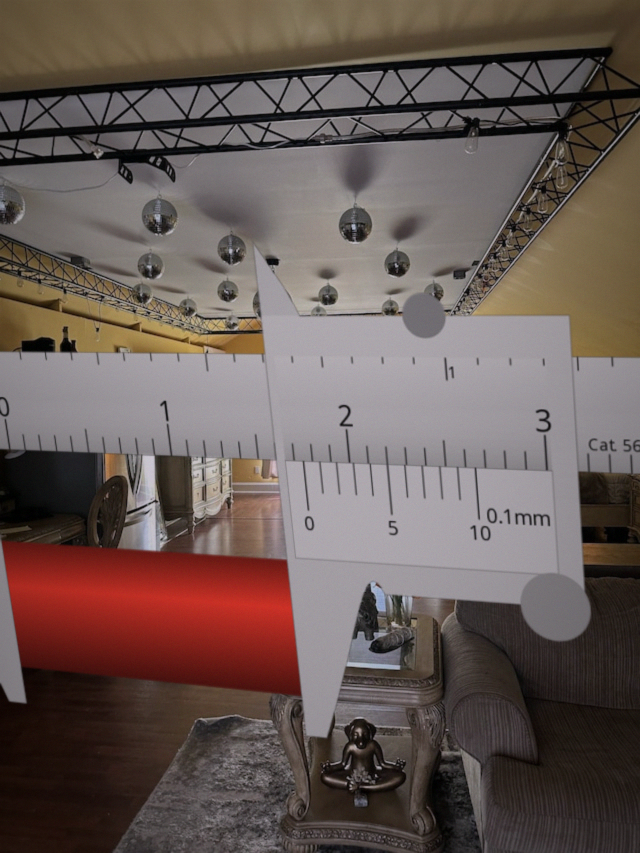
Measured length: 17.5 mm
